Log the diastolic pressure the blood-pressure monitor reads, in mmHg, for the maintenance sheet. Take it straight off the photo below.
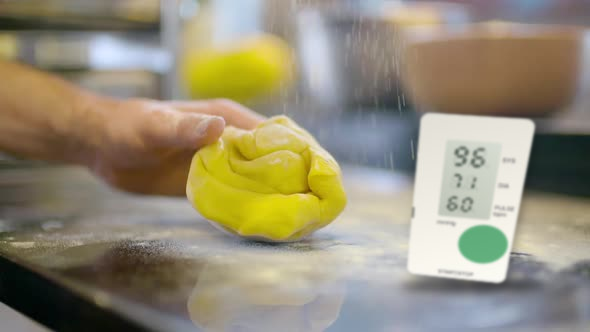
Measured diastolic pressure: 71 mmHg
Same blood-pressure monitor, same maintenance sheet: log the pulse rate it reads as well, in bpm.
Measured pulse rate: 60 bpm
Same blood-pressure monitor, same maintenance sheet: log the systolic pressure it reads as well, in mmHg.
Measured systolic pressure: 96 mmHg
